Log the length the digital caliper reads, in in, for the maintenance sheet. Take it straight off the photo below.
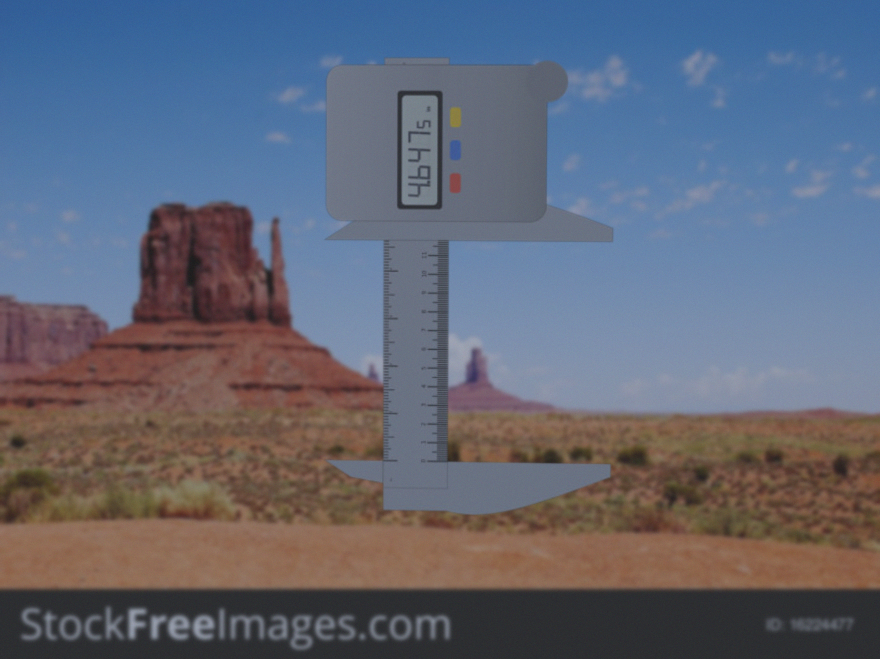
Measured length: 4.6475 in
